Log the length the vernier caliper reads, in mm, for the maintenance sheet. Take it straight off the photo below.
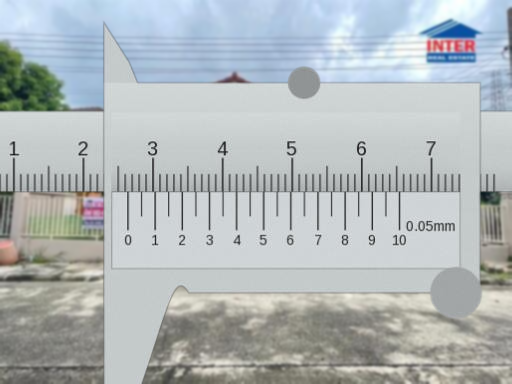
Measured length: 26.4 mm
